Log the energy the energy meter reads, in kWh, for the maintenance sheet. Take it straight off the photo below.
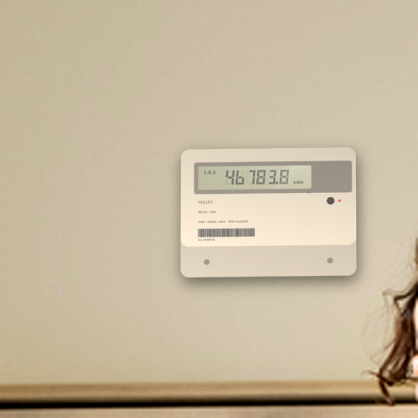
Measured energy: 46783.8 kWh
